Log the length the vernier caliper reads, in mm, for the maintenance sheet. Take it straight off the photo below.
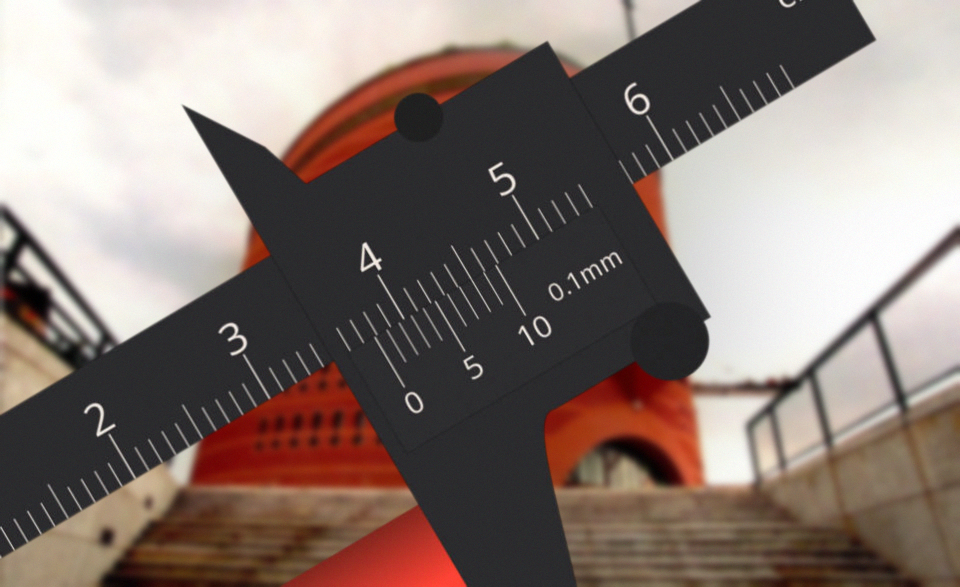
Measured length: 37.8 mm
